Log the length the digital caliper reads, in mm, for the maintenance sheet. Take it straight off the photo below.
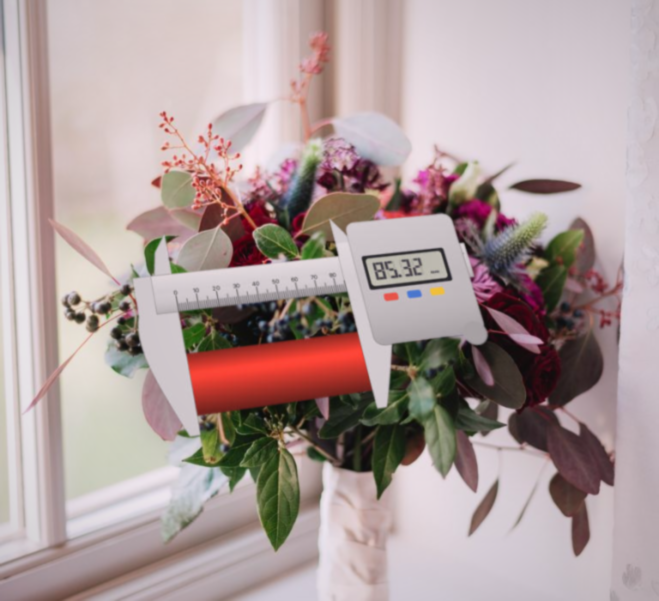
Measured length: 85.32 mm
